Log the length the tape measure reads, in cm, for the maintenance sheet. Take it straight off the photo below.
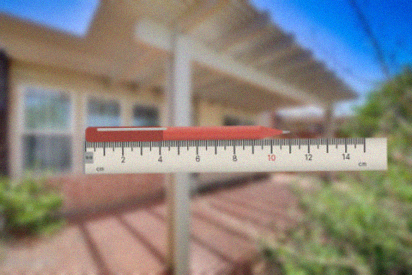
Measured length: 11 cm
